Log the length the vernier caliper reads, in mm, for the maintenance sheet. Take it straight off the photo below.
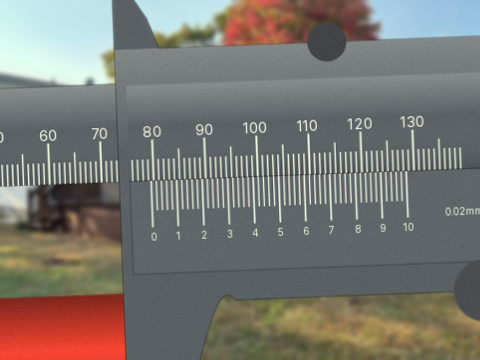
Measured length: 79.5 mm
